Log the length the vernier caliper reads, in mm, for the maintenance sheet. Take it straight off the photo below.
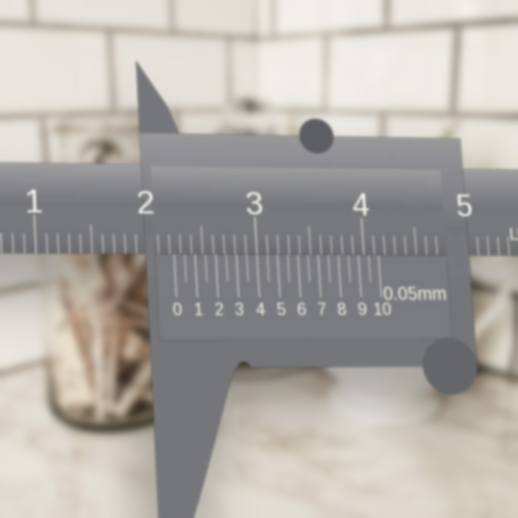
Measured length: 22.4 mm
